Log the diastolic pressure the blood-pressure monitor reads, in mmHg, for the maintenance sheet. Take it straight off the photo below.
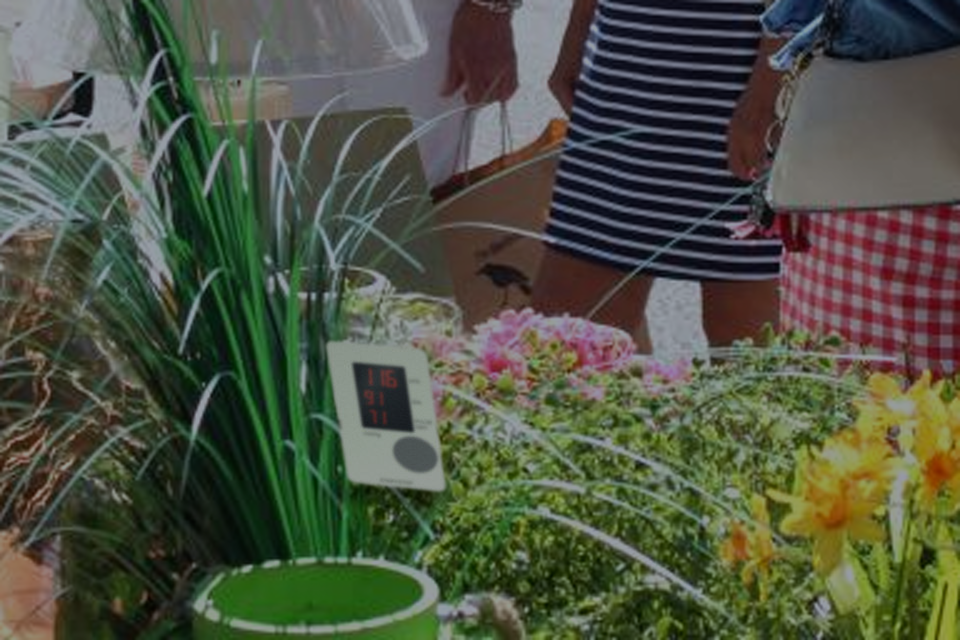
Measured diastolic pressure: 91 mmHg
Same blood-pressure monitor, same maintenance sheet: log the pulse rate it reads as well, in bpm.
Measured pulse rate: 71 bpm
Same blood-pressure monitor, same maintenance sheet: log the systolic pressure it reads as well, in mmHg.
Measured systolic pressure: 116 mmHg
